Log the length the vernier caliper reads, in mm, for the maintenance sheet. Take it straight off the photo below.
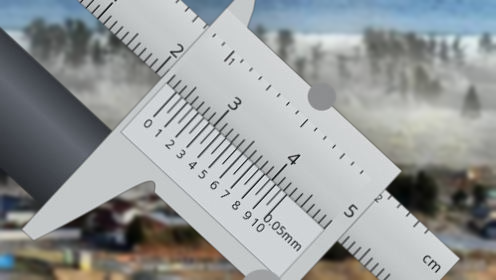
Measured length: 23.6 mm
